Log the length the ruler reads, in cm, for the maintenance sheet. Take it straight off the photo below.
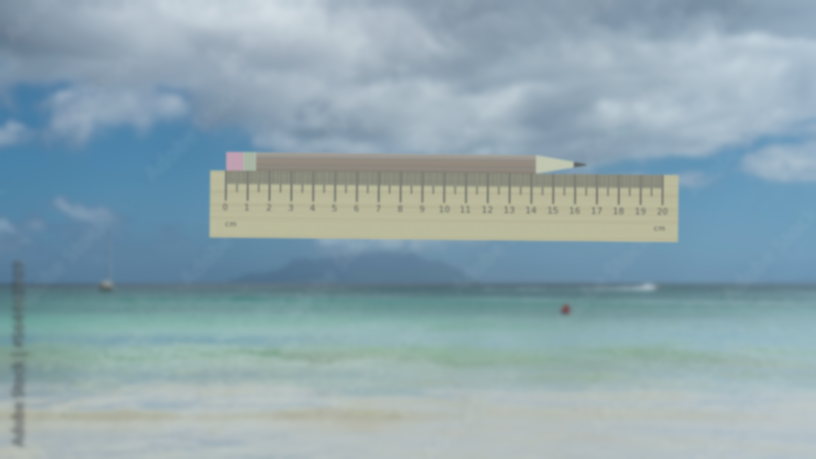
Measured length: 16.5 cm
